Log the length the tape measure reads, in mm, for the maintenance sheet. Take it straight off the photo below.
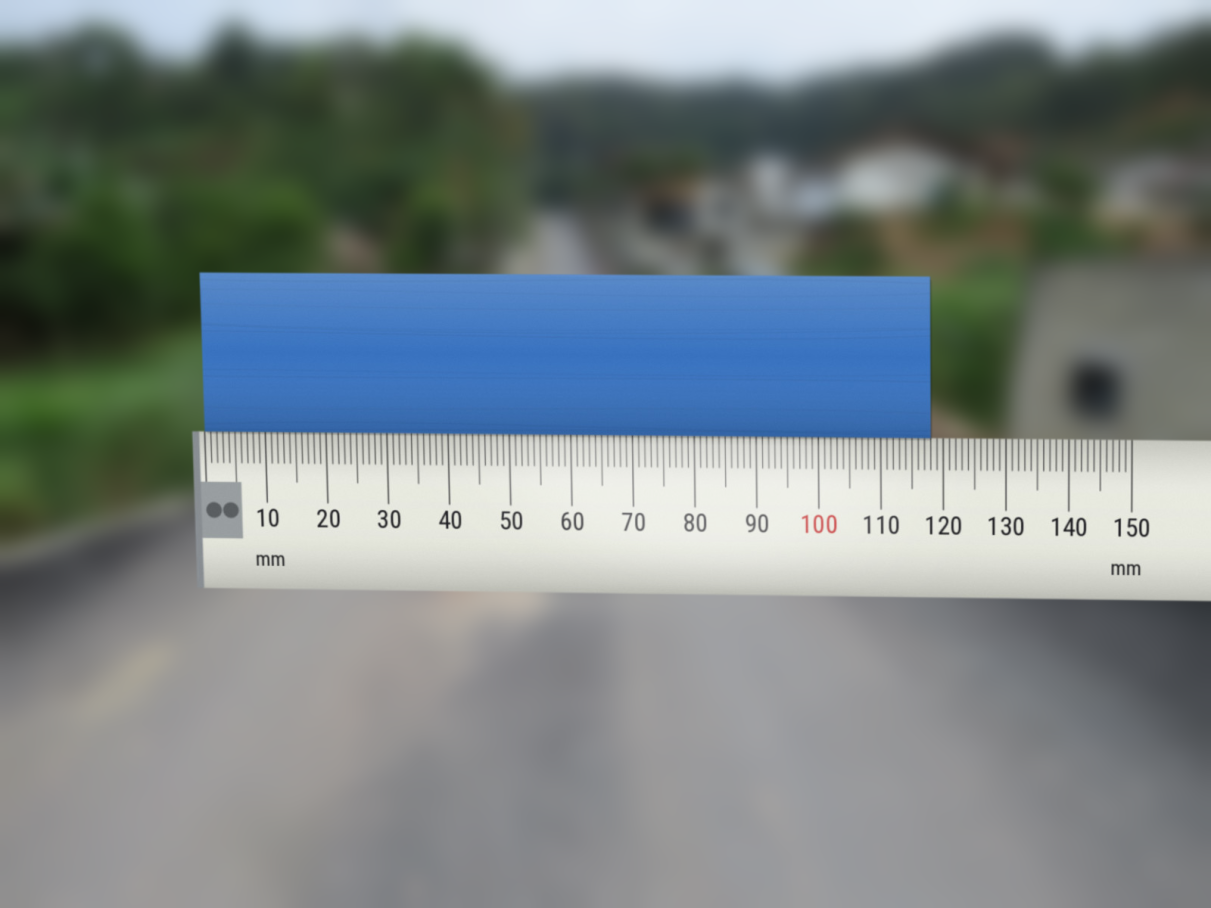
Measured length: 118 mm
